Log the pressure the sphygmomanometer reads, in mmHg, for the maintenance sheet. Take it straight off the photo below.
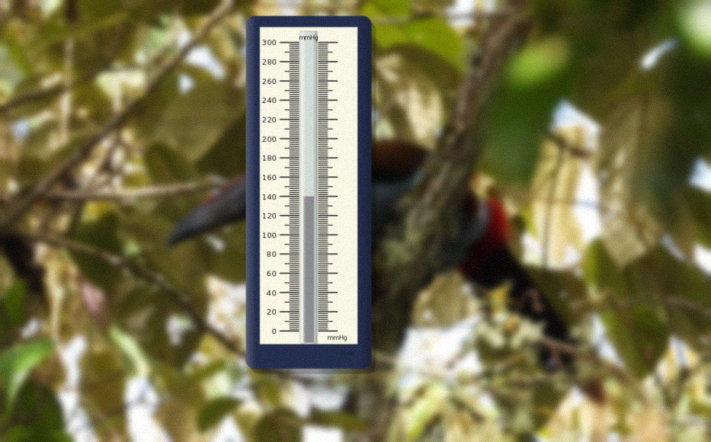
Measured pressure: 140 mmHg
